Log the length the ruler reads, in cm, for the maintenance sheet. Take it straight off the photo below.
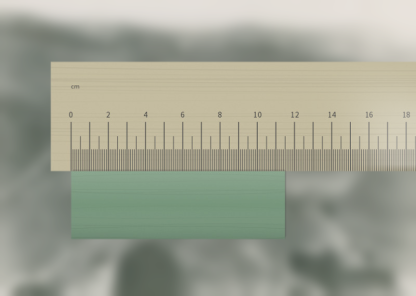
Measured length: 11.5 cm
